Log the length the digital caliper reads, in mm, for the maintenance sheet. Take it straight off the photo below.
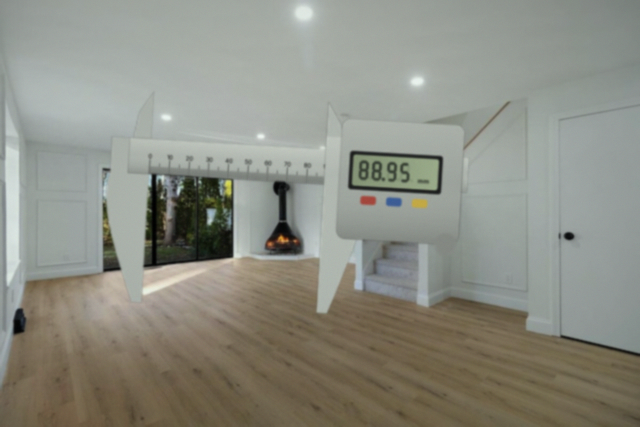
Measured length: 88.95 mm
